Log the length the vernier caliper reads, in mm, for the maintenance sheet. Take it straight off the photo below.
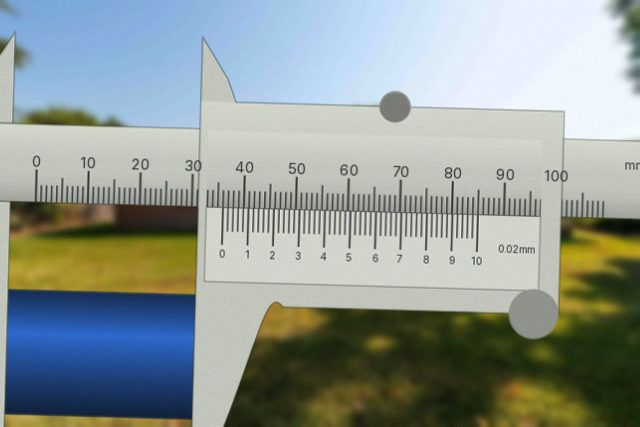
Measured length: 36.0 mm
